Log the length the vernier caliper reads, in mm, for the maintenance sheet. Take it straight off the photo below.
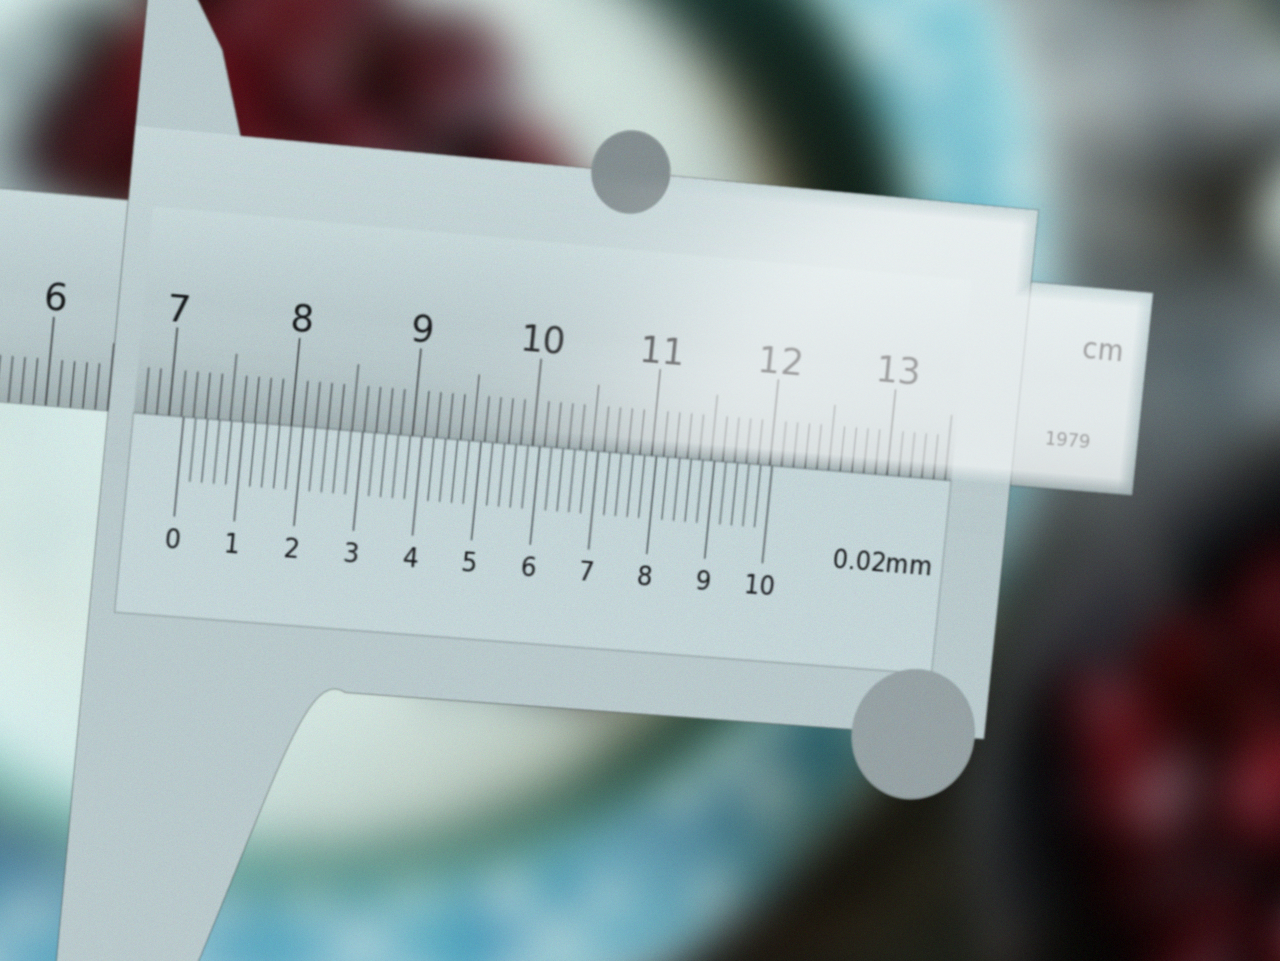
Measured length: 71.2 mm
